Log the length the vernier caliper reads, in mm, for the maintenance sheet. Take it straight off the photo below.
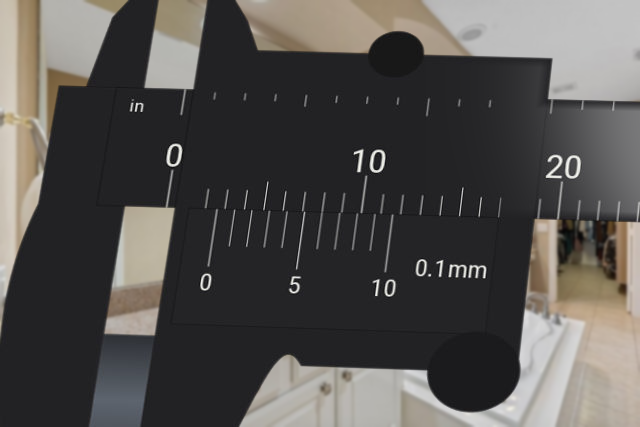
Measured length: 2.6 mm
